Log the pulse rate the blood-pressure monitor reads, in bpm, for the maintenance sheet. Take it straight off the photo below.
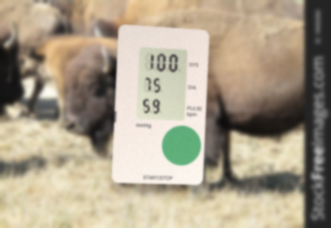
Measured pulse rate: 59 bpm
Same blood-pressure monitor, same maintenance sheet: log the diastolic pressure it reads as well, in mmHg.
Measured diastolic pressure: 75 mmHg
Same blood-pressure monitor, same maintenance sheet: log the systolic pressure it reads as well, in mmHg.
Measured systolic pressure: 100 mmHg
